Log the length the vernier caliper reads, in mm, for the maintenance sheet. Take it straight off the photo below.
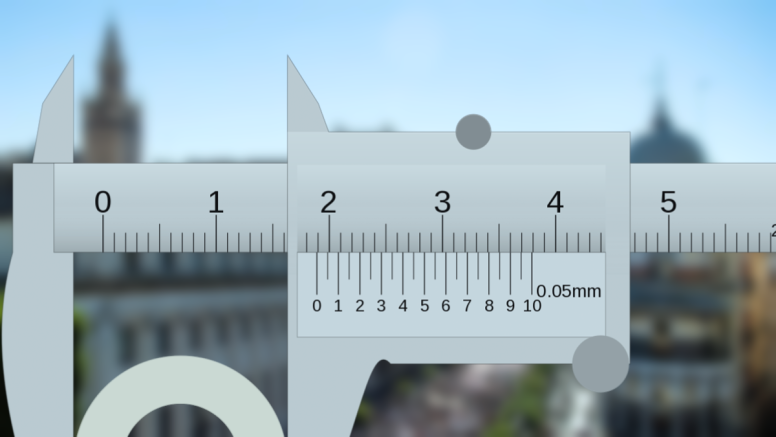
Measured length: 18.9 mm
